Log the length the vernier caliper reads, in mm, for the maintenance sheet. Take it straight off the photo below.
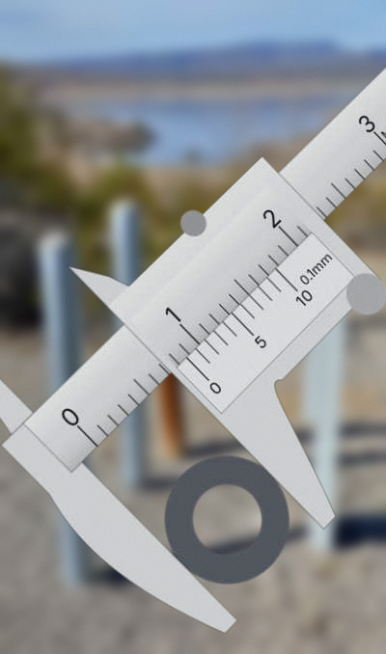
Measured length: 8.7 mm
